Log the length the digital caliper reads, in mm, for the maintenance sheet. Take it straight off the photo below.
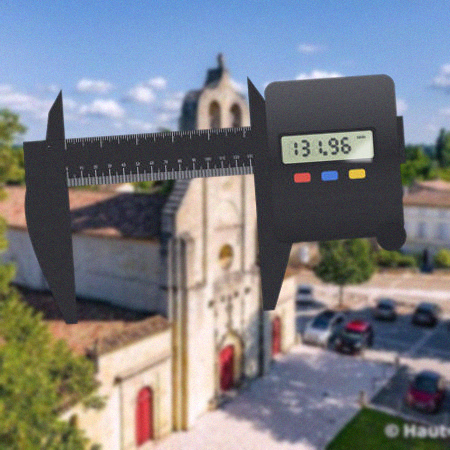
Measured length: 131.96 mm
